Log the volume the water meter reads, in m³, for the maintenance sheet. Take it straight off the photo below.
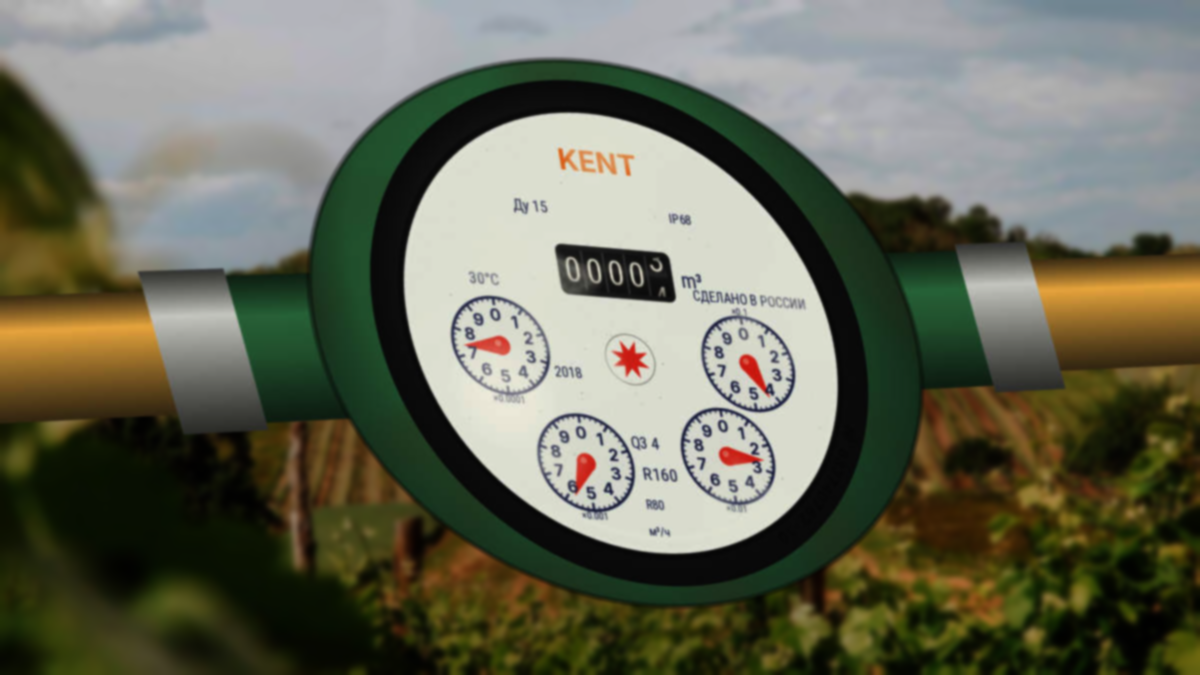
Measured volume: 3.4257 m³
